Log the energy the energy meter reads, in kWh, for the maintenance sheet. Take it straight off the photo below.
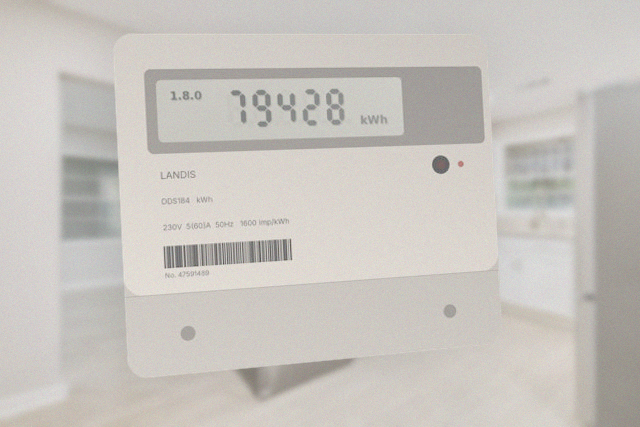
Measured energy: 79428 kWh
